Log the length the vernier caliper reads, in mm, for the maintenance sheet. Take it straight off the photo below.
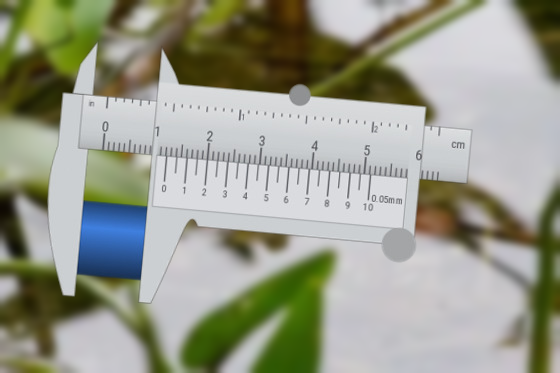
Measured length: 12.2 mm
